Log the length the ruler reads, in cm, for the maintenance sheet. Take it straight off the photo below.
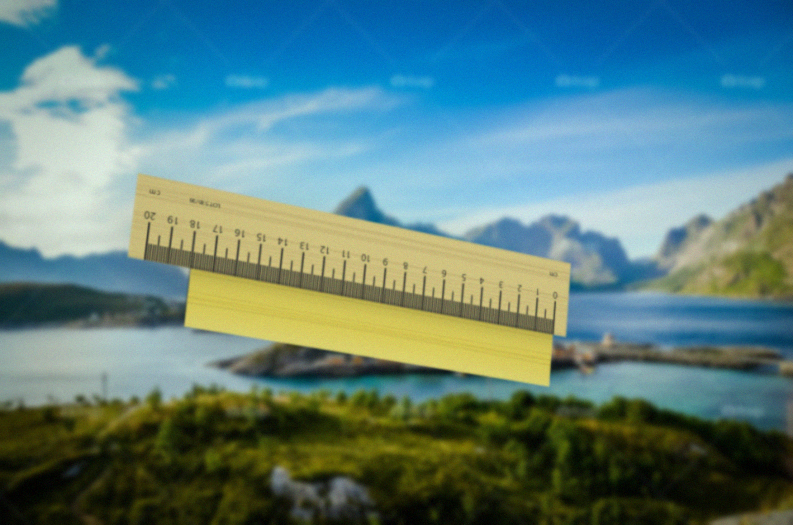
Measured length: 18 cm
